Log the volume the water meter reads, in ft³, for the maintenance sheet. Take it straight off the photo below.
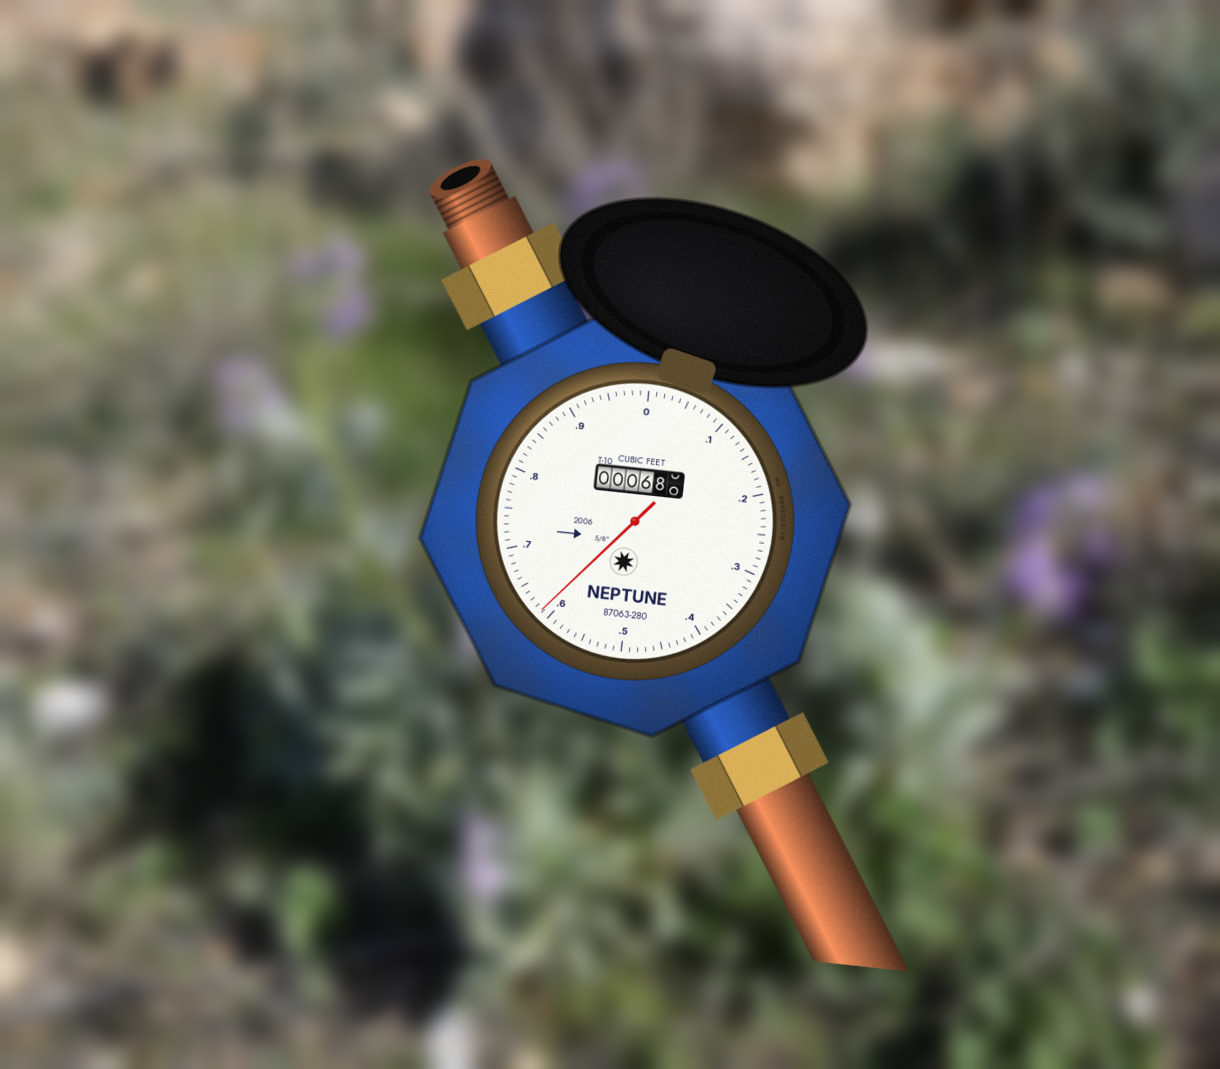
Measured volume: 688.61 ft³
